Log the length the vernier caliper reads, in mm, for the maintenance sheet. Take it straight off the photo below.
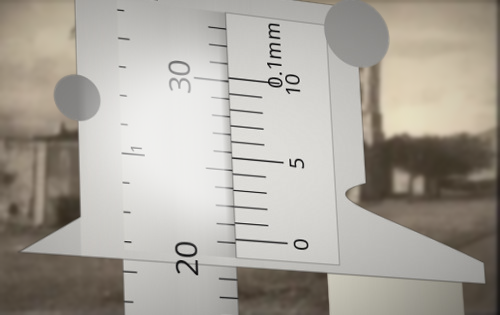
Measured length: 21.2 mm
